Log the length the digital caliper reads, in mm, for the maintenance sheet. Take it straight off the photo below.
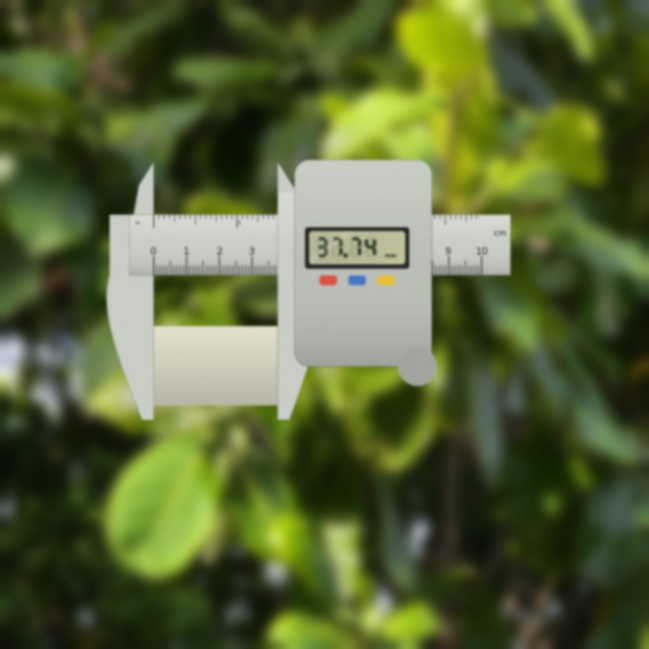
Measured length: 37.74 mm
